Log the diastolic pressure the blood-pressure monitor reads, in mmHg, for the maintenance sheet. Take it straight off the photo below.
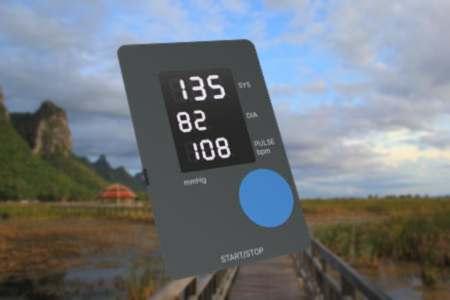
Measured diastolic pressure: 82 mmHg
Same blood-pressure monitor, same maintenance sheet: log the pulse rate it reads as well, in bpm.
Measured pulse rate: 108 bpm
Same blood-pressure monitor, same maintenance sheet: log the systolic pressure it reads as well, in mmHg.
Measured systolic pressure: 135 mmHg
